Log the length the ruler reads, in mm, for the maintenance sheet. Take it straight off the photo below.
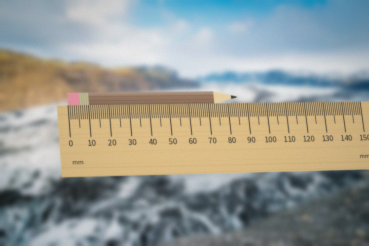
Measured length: 85 mm
